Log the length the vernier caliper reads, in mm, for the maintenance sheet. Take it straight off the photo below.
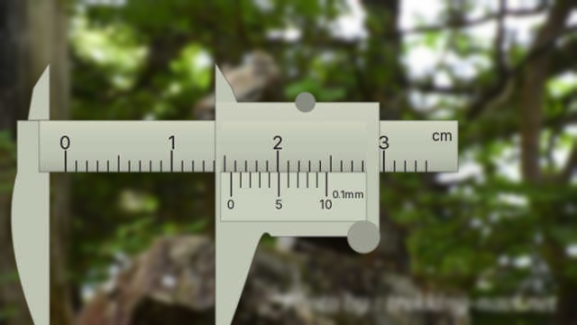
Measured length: 15.6 mm
